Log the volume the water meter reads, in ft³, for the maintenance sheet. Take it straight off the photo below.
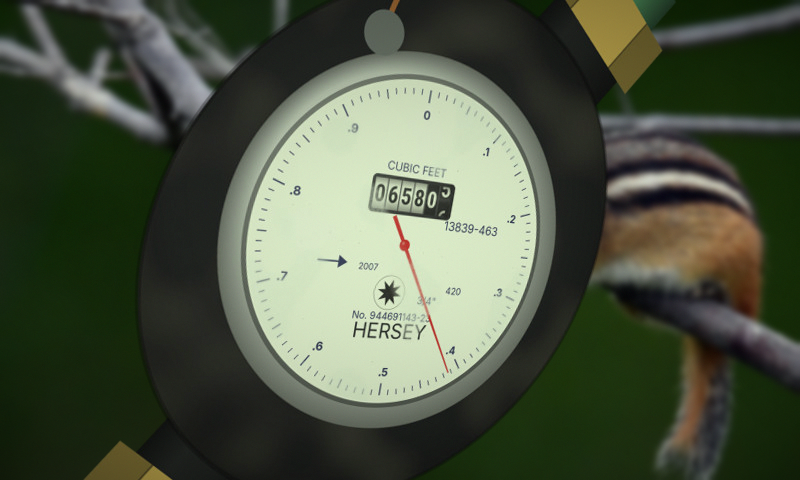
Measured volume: 65805.41 ft³
